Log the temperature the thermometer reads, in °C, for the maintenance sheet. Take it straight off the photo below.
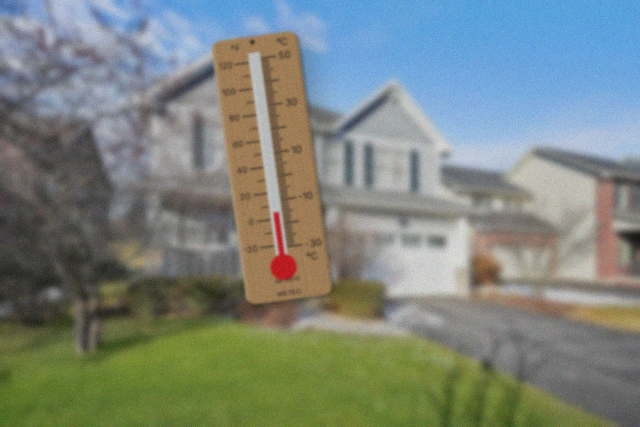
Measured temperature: -15 °C
